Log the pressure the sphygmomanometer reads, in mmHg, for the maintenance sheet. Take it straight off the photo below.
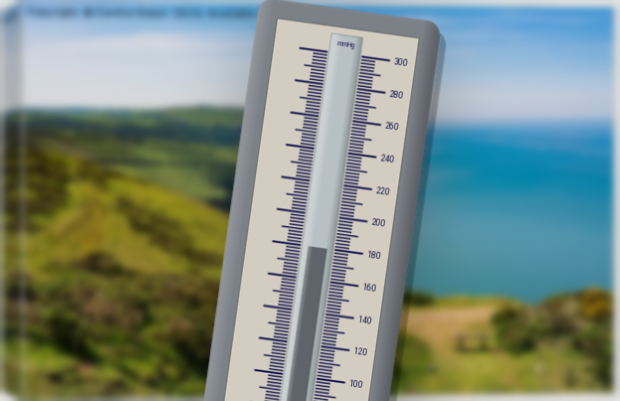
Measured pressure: 180 mmHg
